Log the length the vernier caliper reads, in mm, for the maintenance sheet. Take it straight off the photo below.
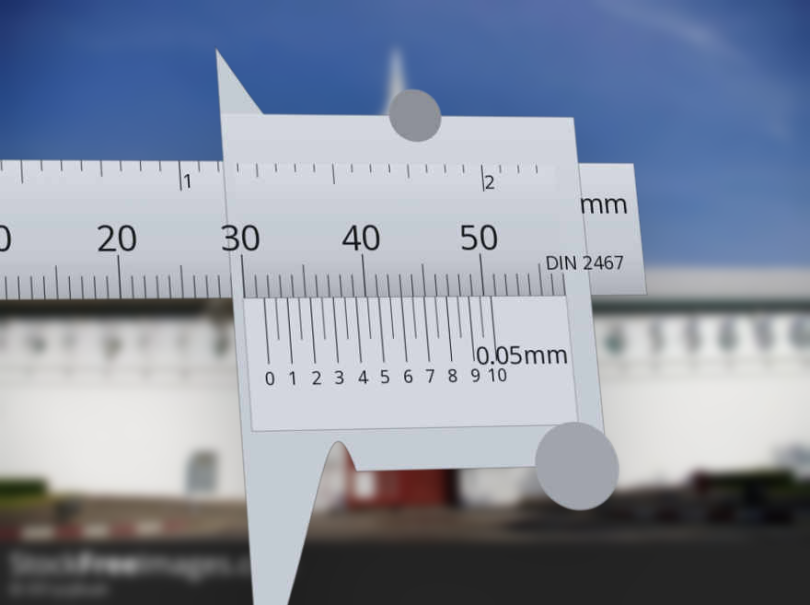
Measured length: 31.6 mm
